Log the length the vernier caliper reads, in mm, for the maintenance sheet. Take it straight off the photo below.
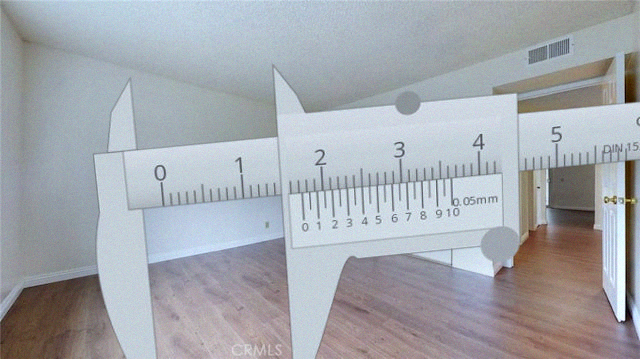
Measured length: 17.4 mm
